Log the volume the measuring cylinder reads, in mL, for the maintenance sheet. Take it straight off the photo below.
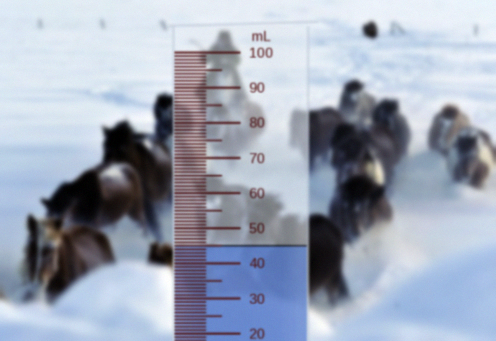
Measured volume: 45 mL
